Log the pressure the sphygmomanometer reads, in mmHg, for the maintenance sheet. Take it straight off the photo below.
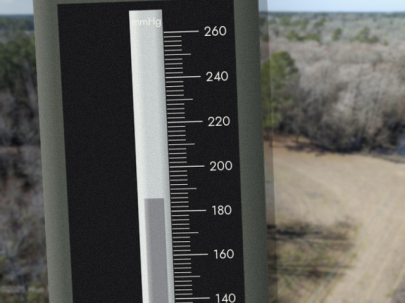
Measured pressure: 186 mmHg
